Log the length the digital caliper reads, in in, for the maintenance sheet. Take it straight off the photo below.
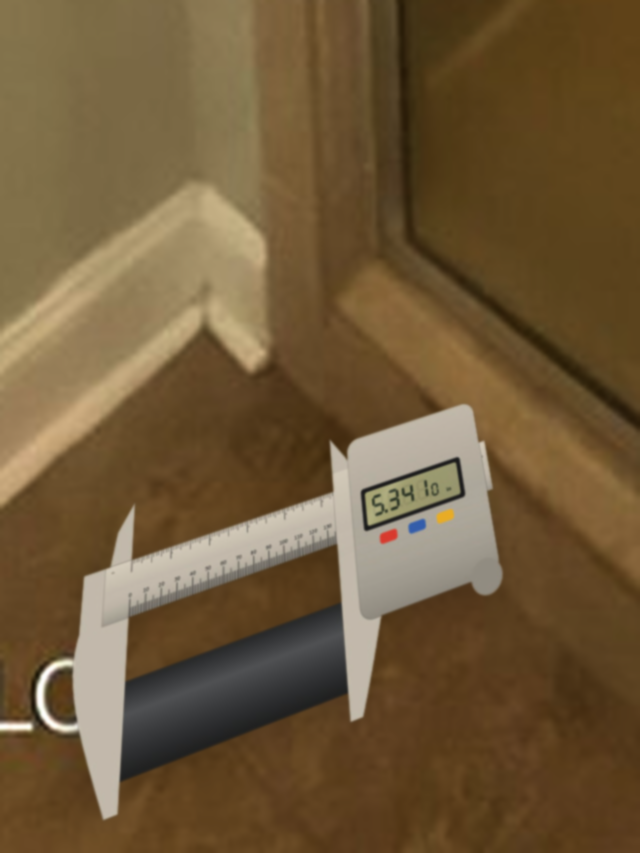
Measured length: 5.3410 in
